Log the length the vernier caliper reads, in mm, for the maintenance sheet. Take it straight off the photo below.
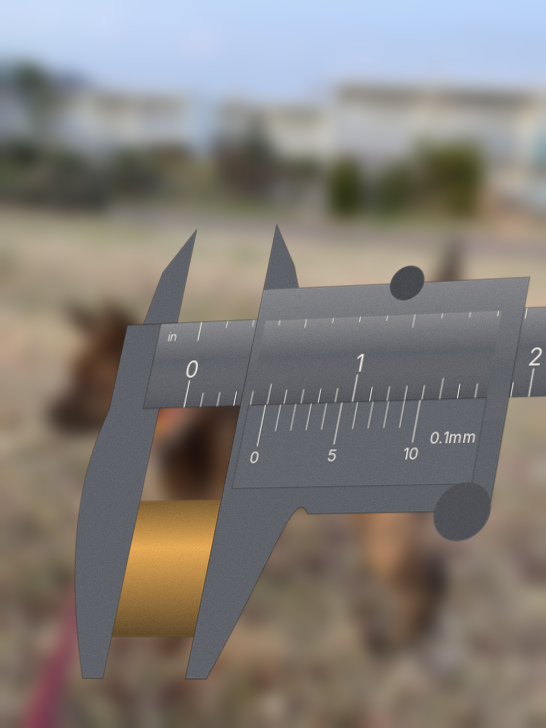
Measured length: 4.9 mm
